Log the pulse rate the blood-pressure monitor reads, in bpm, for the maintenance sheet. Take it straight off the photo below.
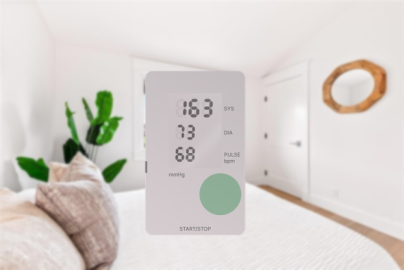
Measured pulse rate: 68 bpm
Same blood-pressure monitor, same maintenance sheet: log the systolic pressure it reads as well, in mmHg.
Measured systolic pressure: 163 mmHg
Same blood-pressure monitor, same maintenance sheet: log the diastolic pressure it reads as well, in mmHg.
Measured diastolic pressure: 73 mmHg
